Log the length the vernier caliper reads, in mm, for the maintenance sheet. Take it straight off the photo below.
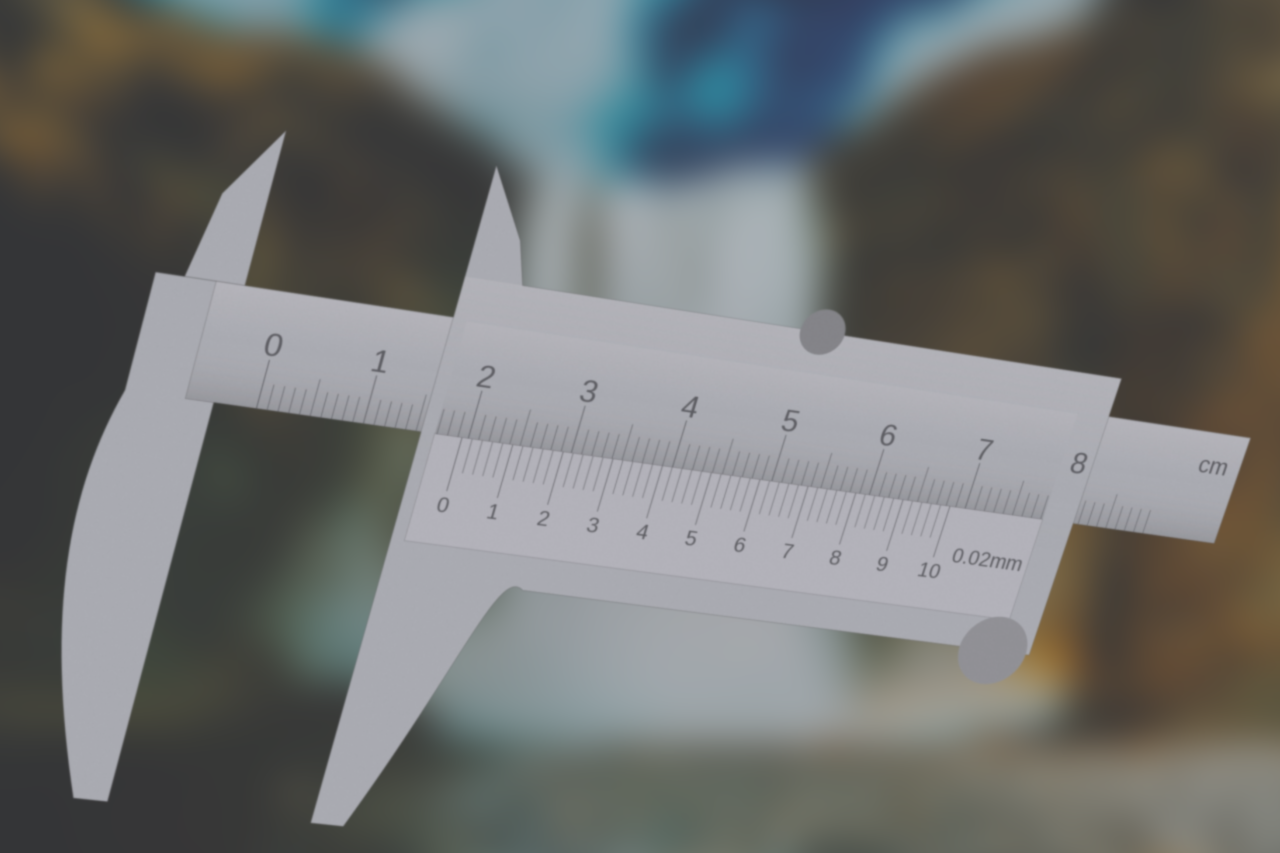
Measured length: 19.4 mm
